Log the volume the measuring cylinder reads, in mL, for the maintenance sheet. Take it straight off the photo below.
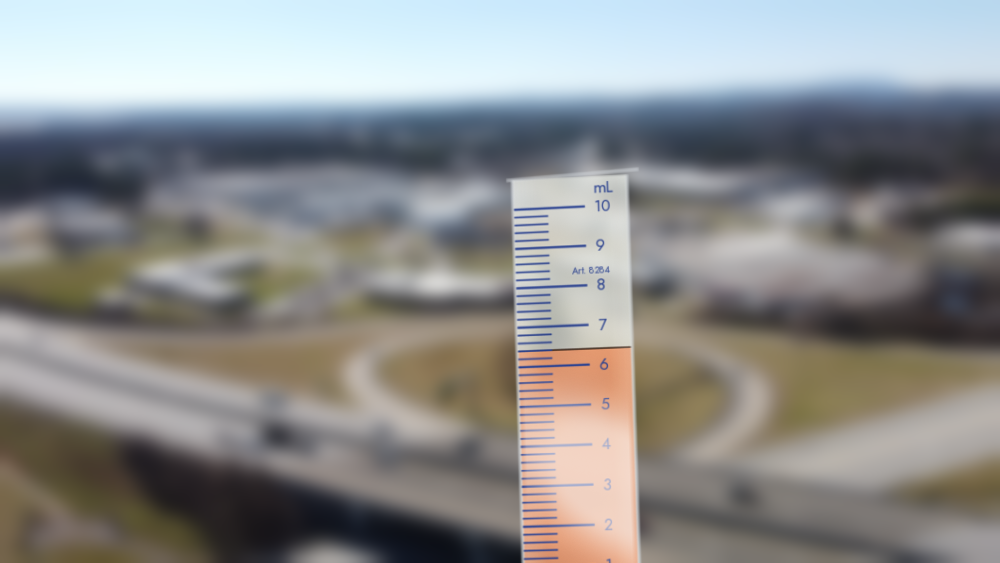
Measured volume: 6.4 mL
